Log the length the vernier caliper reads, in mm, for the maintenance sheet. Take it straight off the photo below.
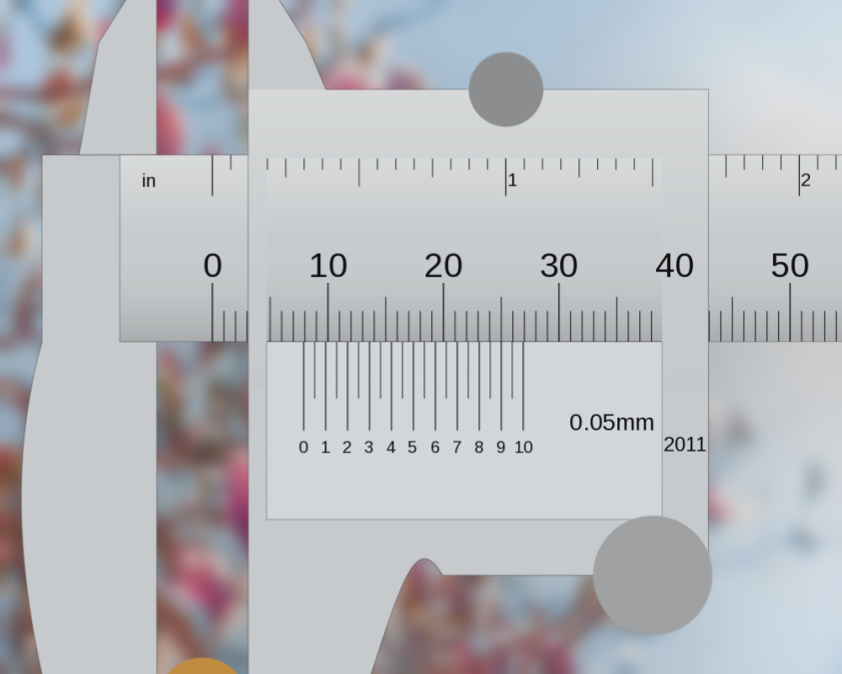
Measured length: 7.9 mm
